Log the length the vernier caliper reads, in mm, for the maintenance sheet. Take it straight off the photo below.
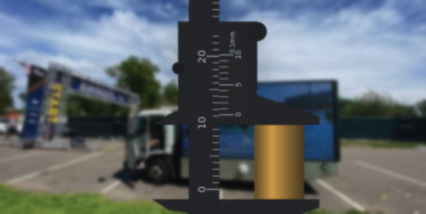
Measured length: 11.2 mm
